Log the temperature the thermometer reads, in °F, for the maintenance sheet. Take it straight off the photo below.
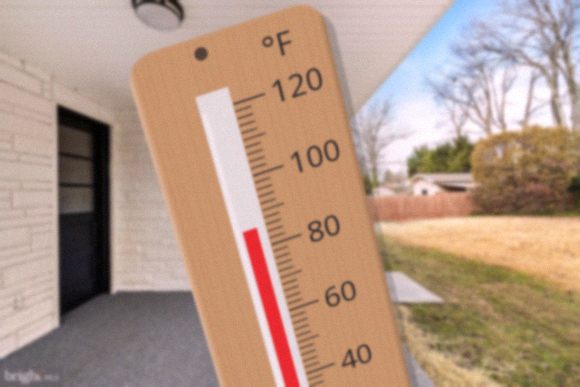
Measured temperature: 86 °F
